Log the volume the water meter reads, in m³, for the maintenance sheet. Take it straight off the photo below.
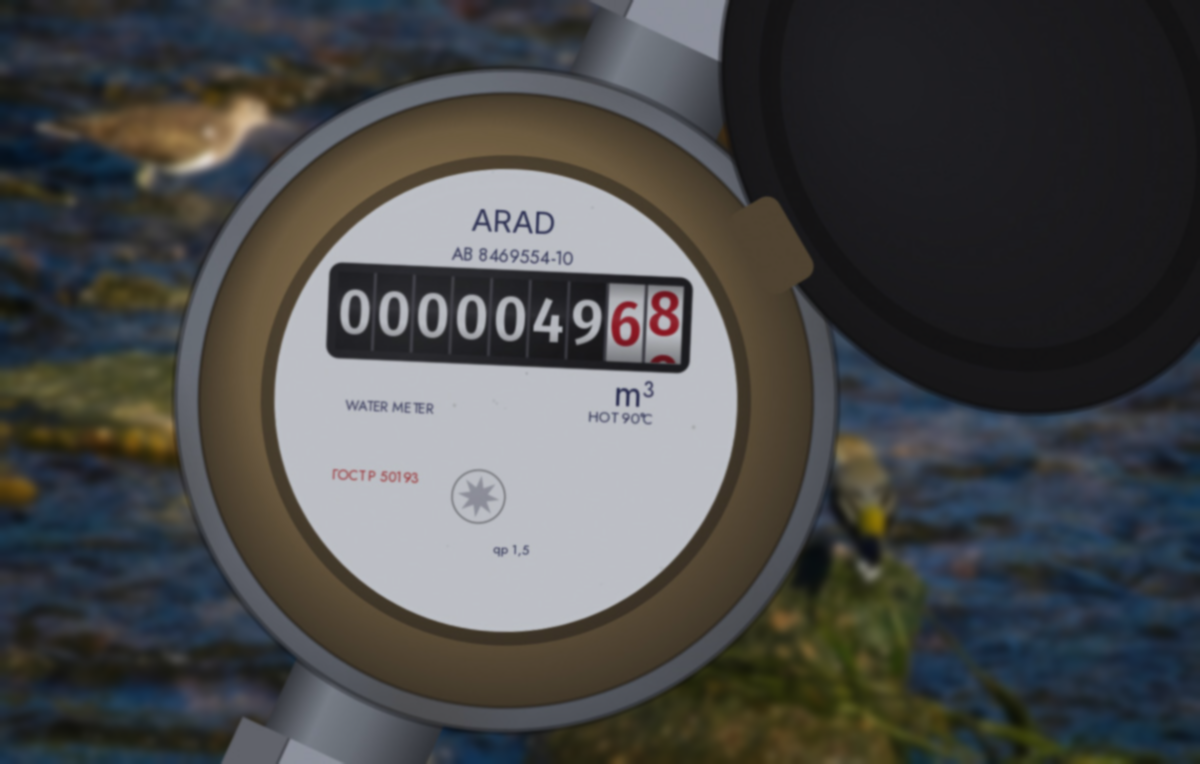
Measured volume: 49.68 m³
